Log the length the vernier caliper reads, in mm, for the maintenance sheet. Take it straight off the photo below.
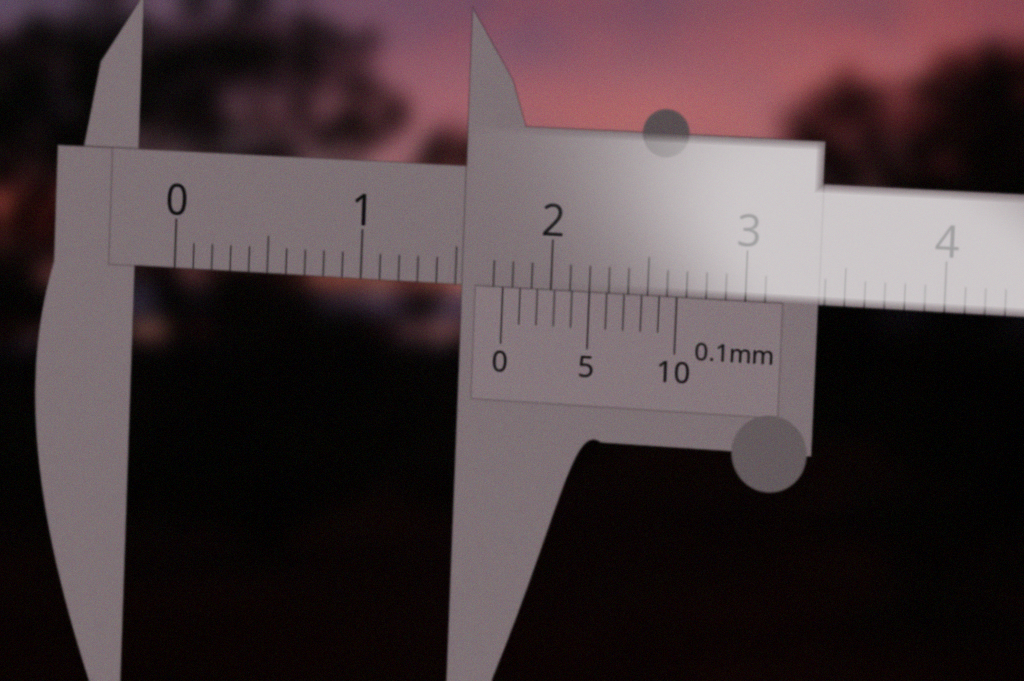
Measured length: 17.5 mm
